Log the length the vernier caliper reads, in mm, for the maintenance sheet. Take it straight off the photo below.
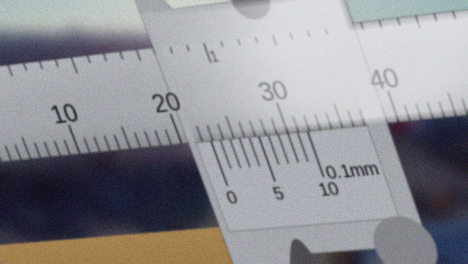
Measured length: 22.8 mm
